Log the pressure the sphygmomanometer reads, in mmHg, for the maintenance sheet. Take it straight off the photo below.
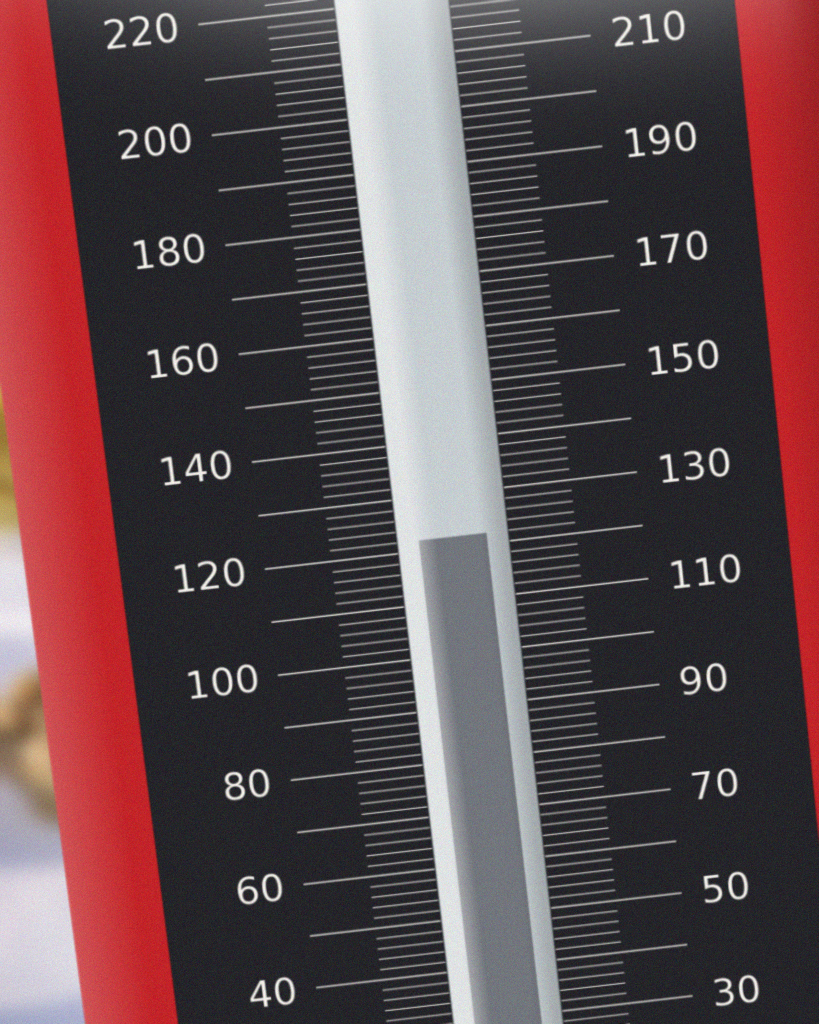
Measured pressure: 122 mmHg
